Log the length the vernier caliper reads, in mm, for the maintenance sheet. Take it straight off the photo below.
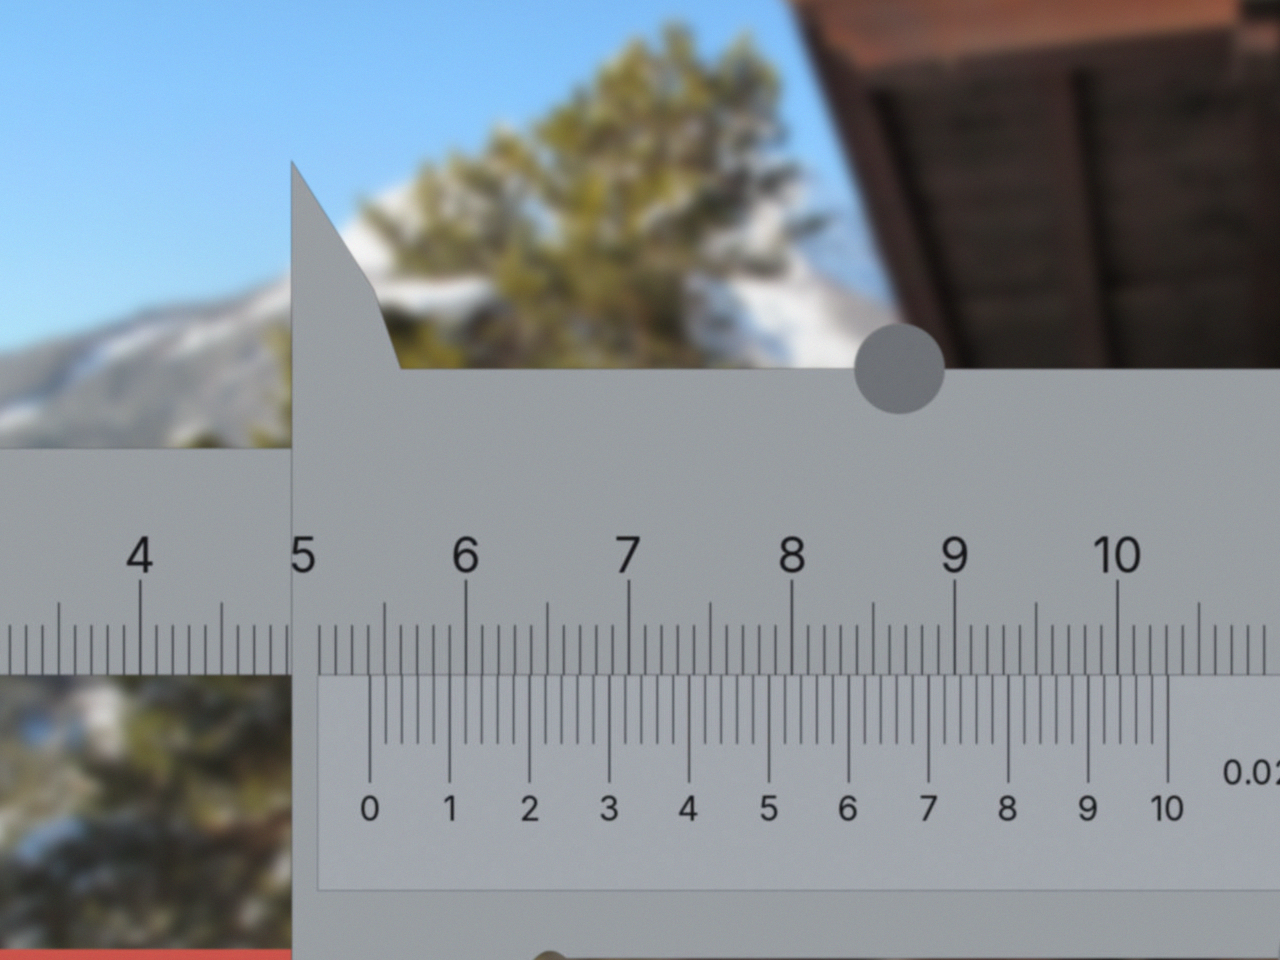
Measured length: 54.1 mm
